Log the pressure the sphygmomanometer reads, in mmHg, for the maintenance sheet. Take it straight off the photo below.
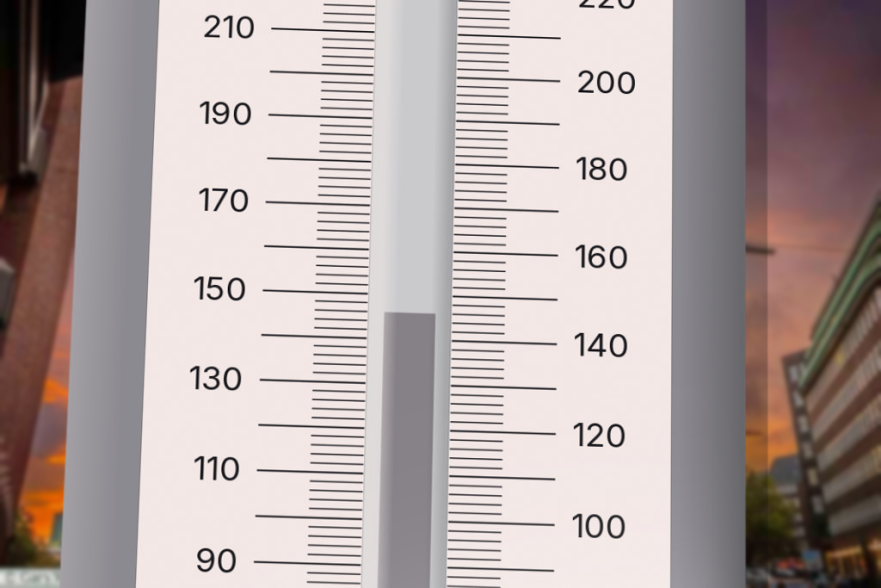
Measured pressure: 146 mmHg
